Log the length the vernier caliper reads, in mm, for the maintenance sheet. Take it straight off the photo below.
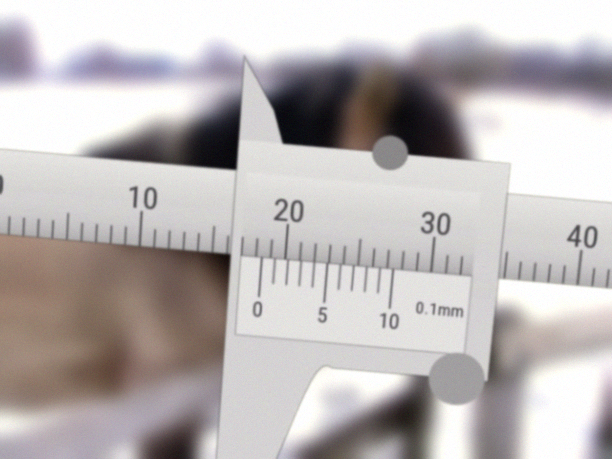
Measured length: 18.4 mm
